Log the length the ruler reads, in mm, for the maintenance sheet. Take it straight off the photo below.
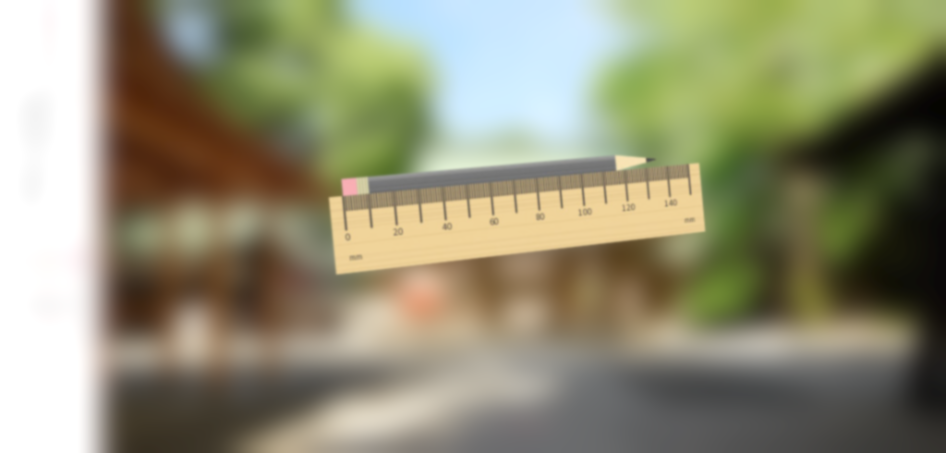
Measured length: 135 mm
